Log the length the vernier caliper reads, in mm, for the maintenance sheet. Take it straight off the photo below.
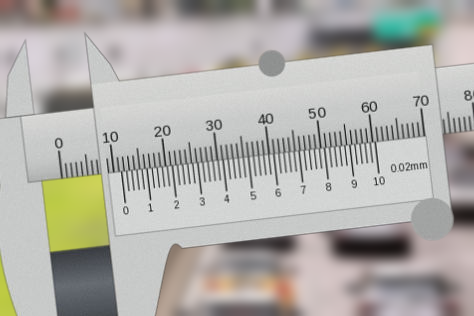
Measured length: 11.5 mm
